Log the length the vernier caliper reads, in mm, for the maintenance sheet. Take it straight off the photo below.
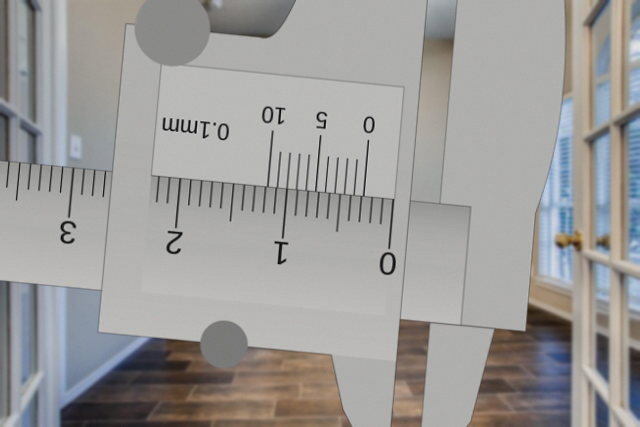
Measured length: 2.8 mm
